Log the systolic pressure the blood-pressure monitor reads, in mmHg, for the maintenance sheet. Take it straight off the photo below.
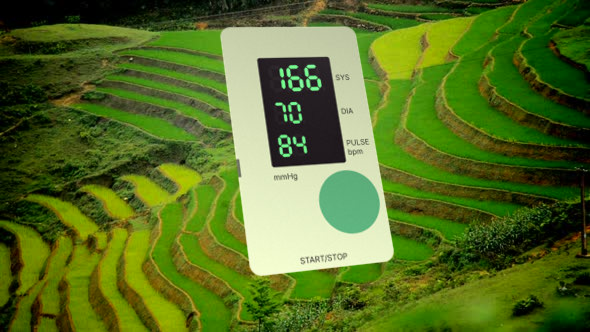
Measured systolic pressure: 166 mmHg
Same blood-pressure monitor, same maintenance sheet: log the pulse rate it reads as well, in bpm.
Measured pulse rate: 84 bpm
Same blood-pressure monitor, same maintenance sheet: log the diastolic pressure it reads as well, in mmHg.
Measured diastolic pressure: 70 mmHg
